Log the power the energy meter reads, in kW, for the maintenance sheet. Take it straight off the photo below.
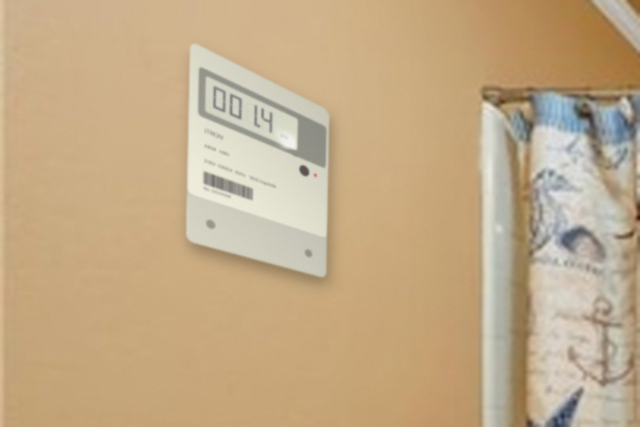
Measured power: 1.4 kW
